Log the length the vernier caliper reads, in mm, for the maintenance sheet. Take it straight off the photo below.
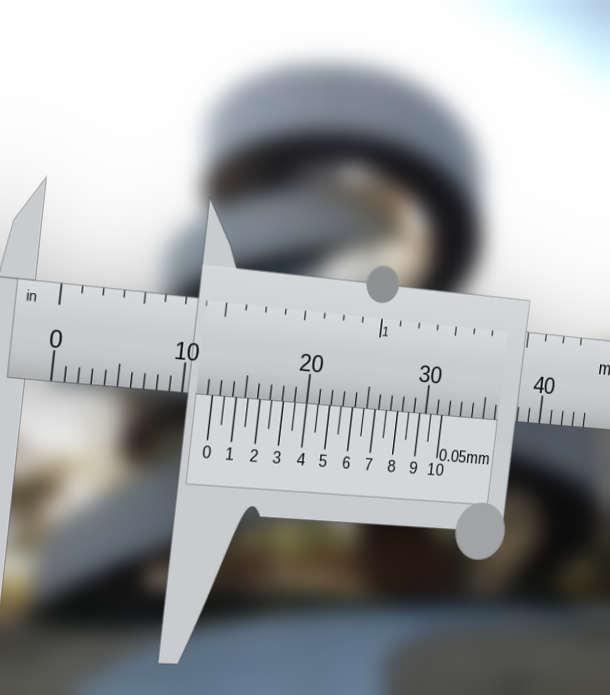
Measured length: 12.4 mm
